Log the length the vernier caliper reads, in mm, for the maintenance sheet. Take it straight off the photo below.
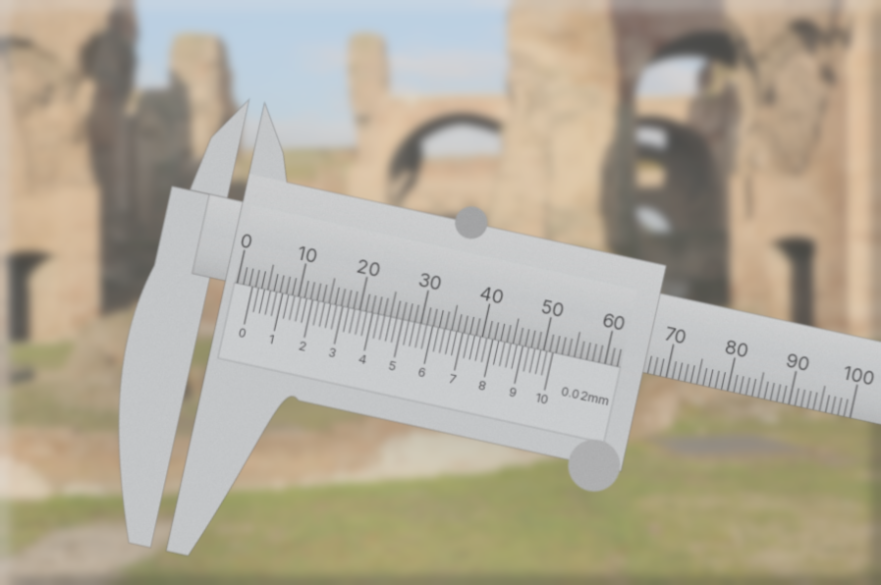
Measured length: 2.5 mm
